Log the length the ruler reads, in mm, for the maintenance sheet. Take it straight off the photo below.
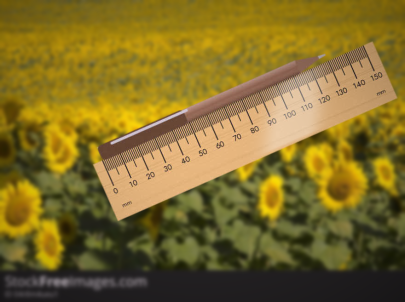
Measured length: 130 mm
